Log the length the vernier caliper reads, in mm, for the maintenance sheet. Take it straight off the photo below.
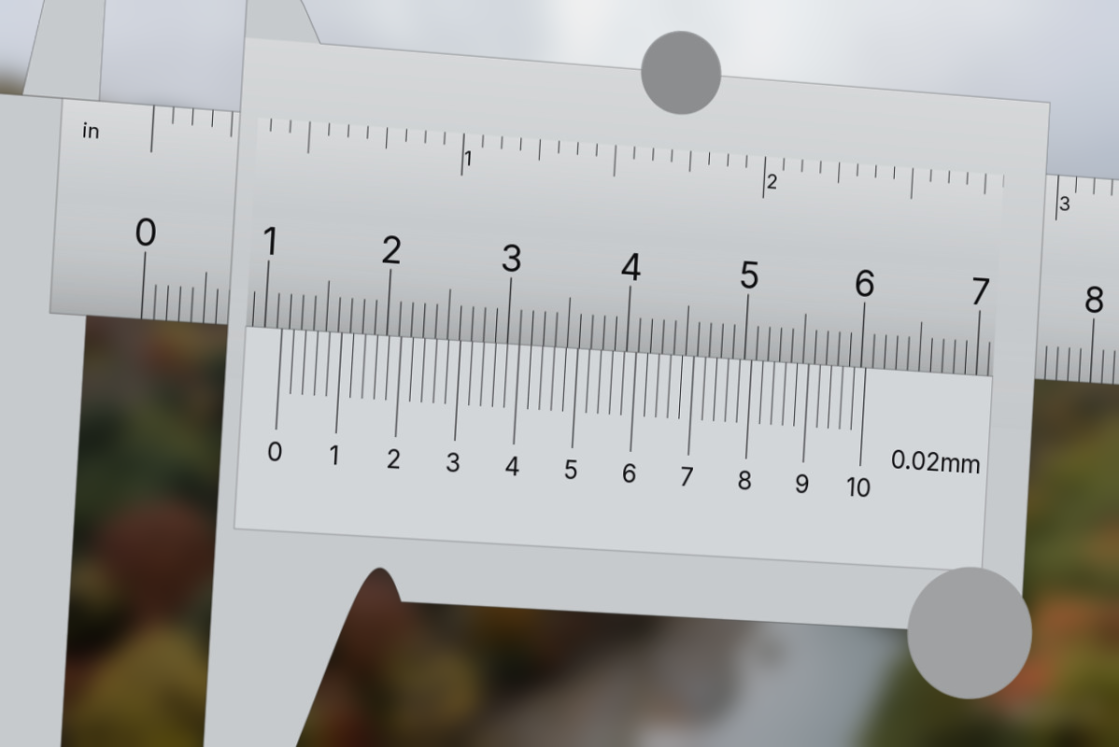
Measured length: 11.4 mm
